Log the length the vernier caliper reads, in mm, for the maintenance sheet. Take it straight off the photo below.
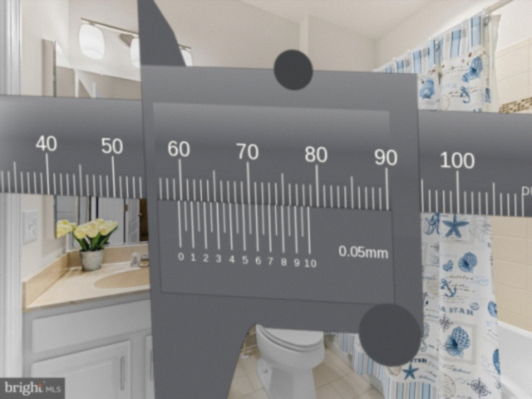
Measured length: 59.6 mm
